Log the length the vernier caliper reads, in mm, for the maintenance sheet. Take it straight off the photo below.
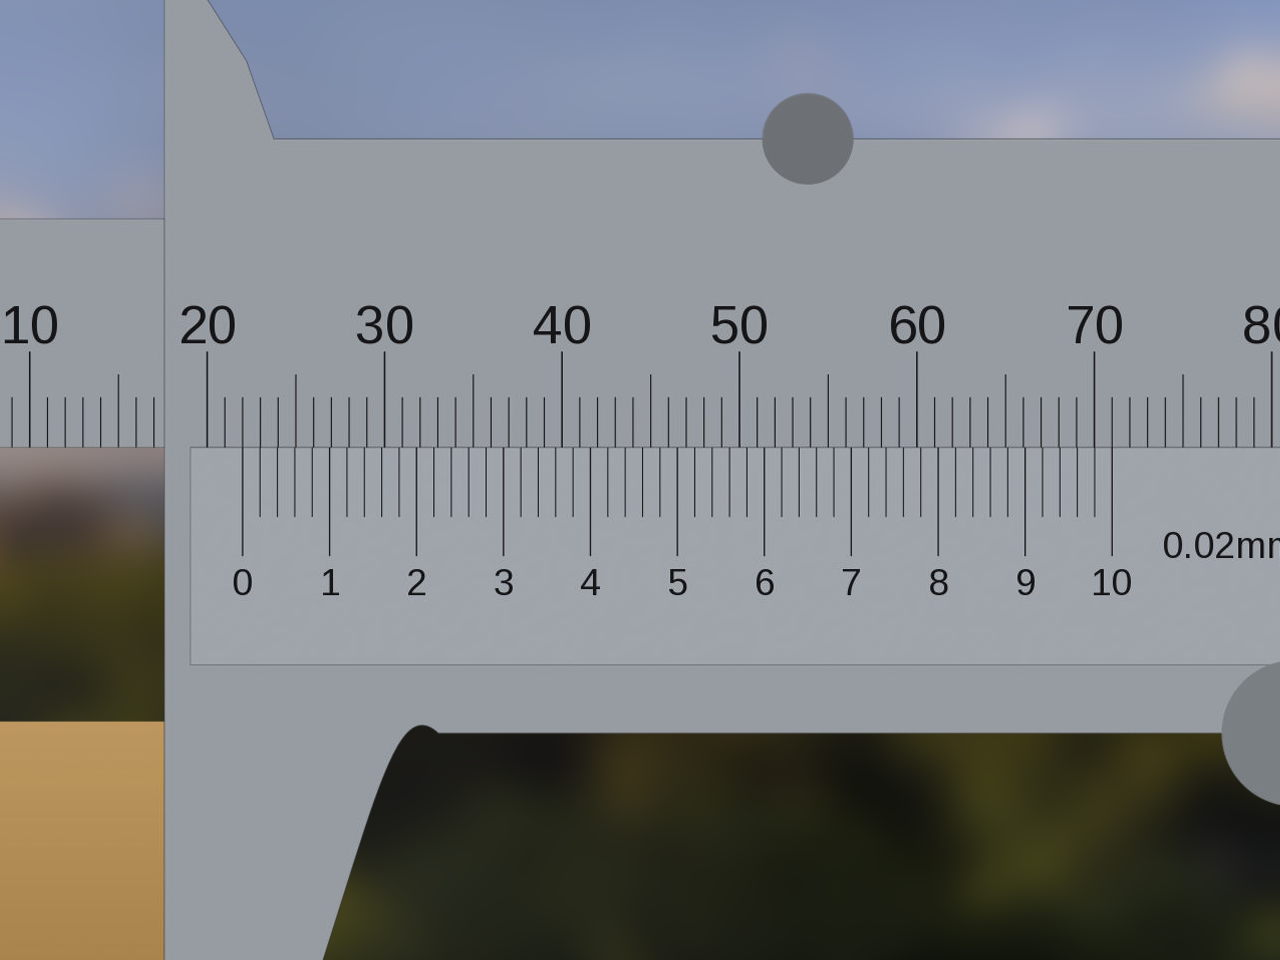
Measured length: 22.0 mm
